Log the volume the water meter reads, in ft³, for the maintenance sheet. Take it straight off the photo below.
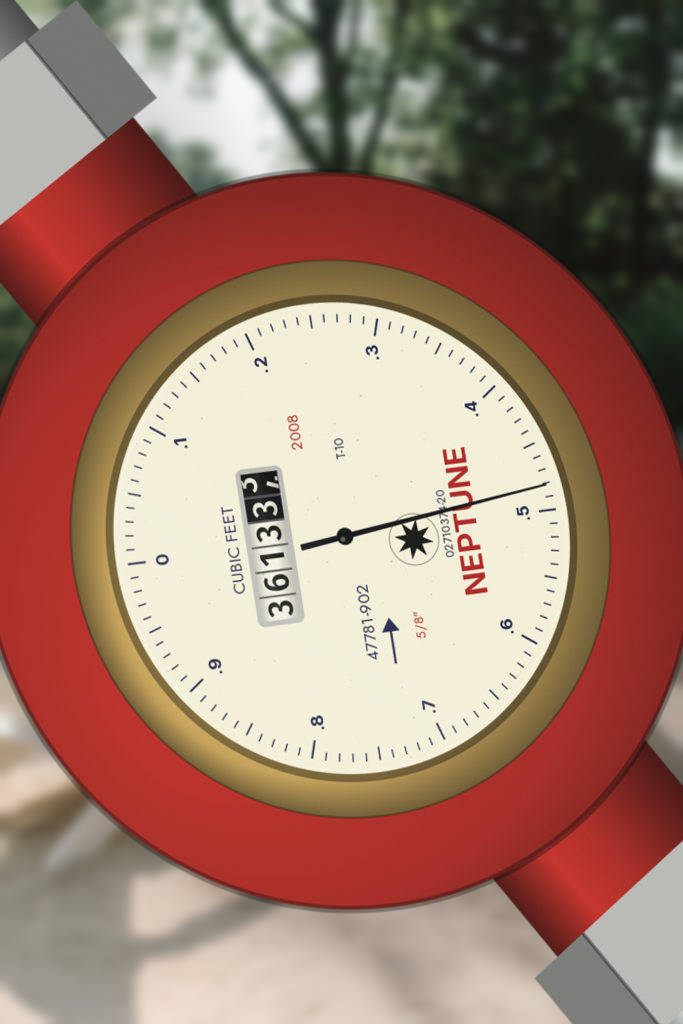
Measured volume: 361333.48 ft³
